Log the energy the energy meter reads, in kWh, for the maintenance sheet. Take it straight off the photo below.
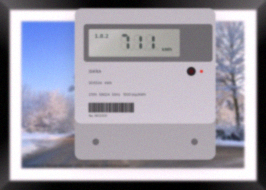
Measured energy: 711 kWh
